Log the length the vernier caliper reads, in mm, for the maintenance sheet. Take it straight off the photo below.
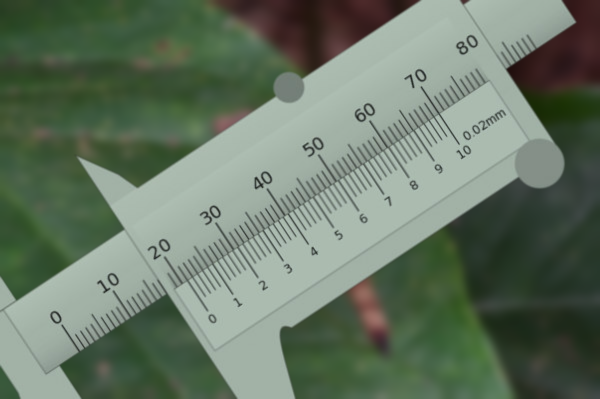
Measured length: 21.0 mm
